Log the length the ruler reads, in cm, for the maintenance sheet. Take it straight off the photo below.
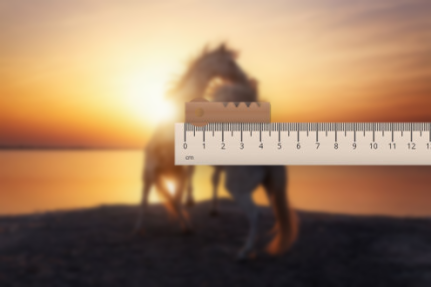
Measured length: 4.5 cm
